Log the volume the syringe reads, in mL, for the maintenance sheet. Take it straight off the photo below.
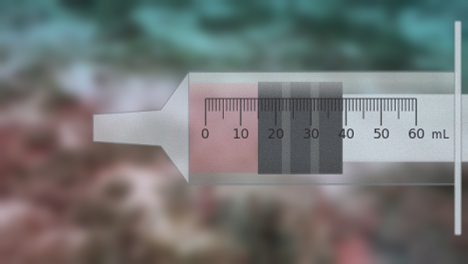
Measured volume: 15 mL
